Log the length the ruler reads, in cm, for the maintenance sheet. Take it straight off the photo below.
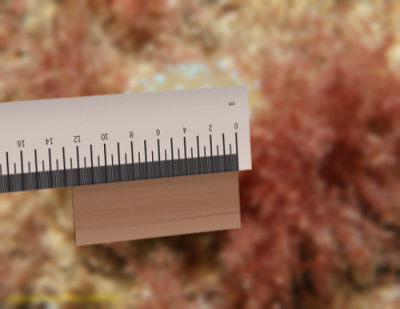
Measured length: 12.5 cm
